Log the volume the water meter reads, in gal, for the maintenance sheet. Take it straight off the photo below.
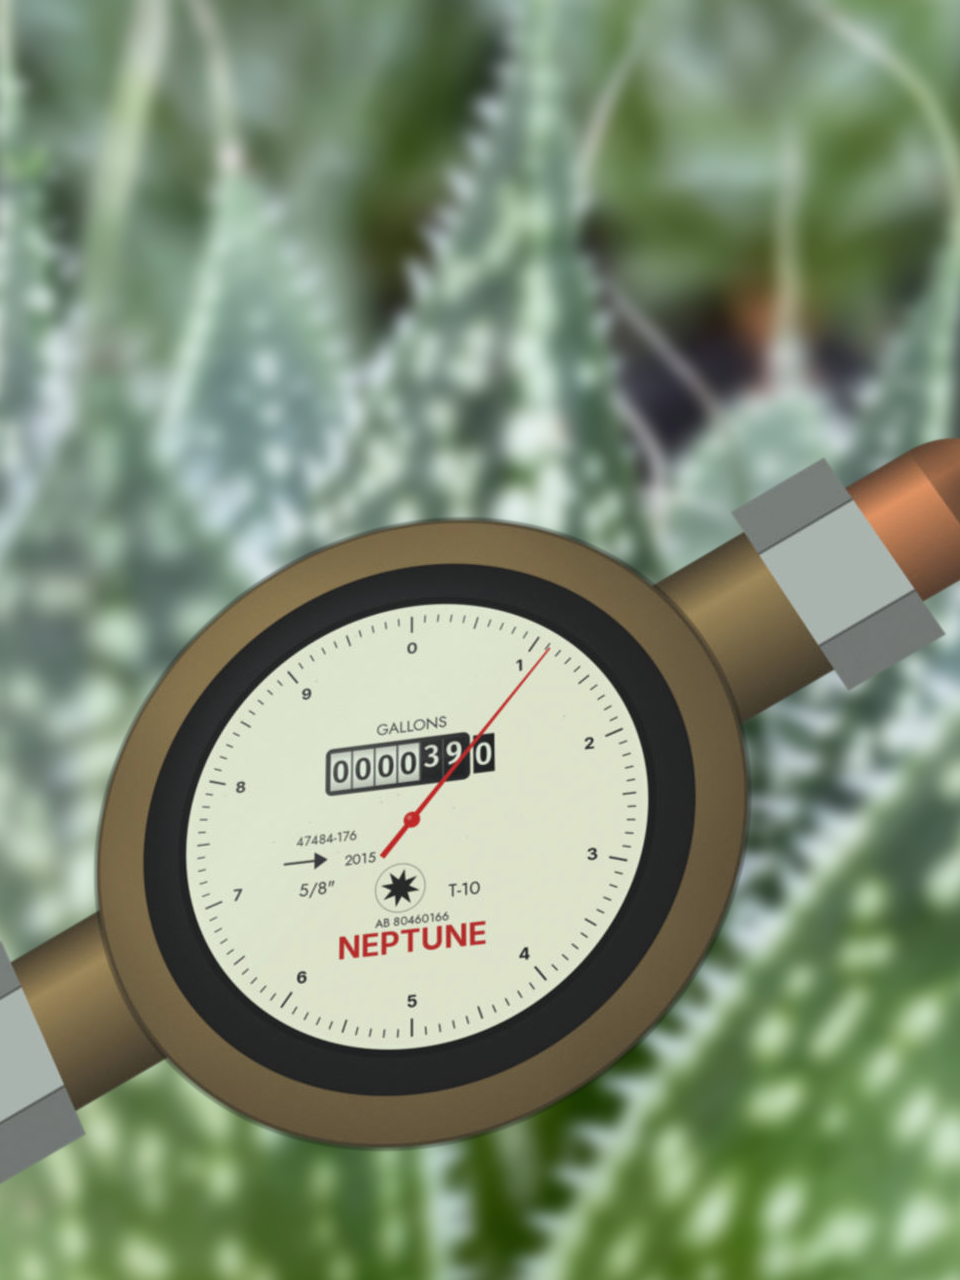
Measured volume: 391.1 gal
